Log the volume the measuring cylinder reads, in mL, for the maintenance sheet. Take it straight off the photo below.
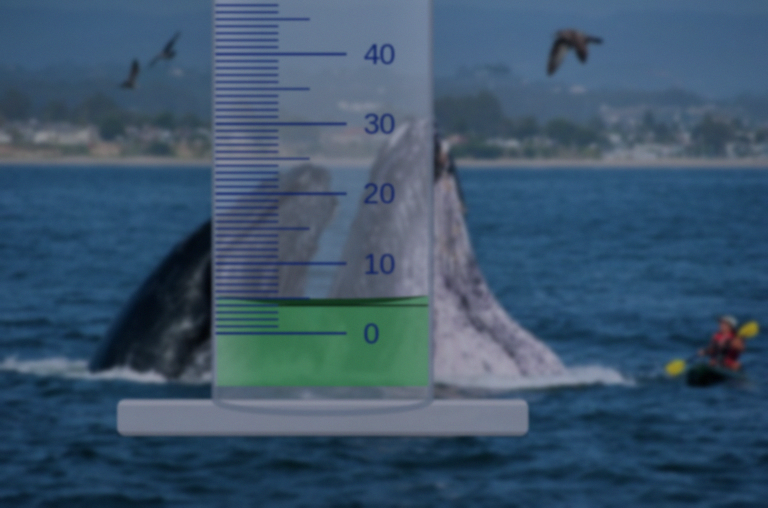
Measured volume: 4 mL
